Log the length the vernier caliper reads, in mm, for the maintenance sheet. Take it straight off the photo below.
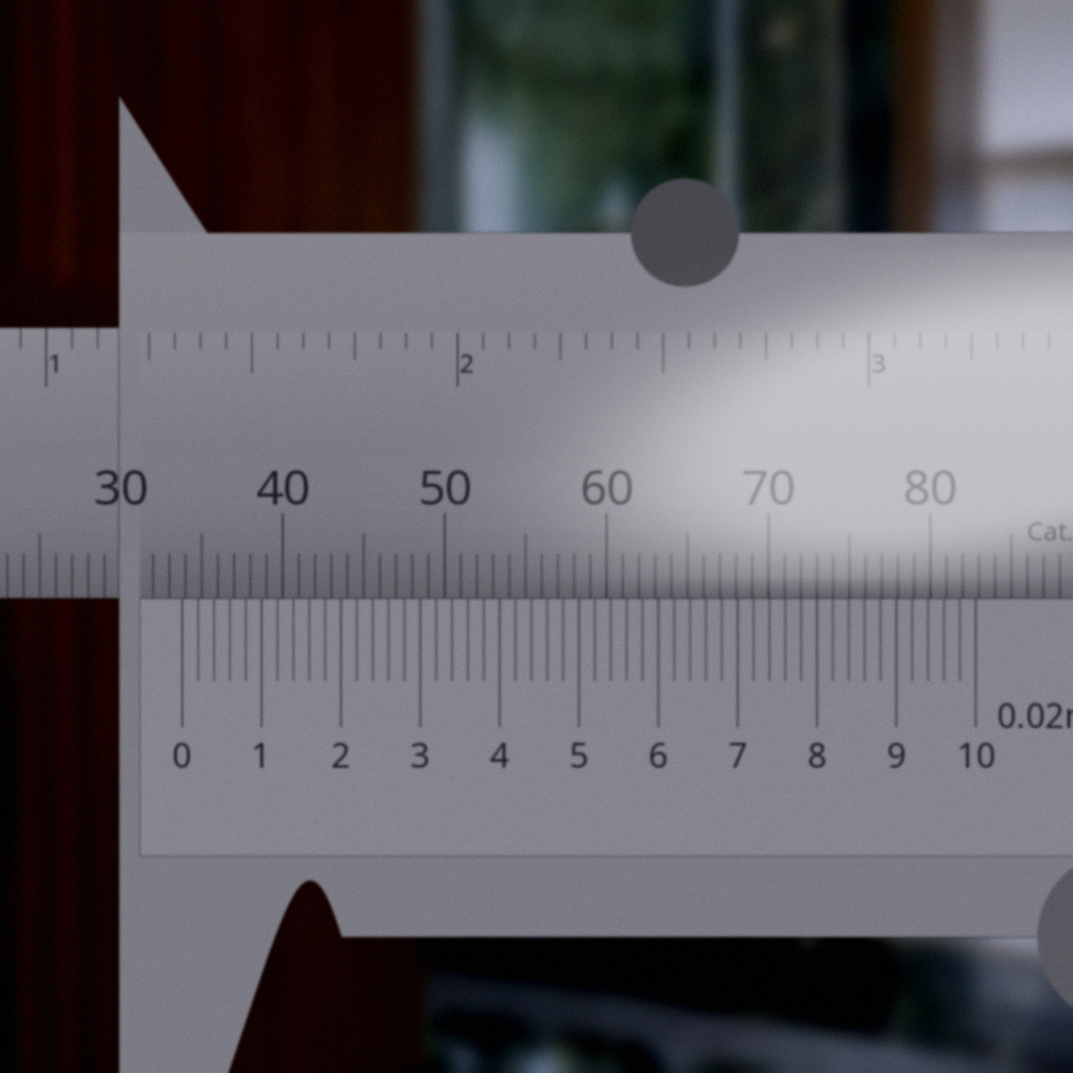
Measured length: 33.8 mm
